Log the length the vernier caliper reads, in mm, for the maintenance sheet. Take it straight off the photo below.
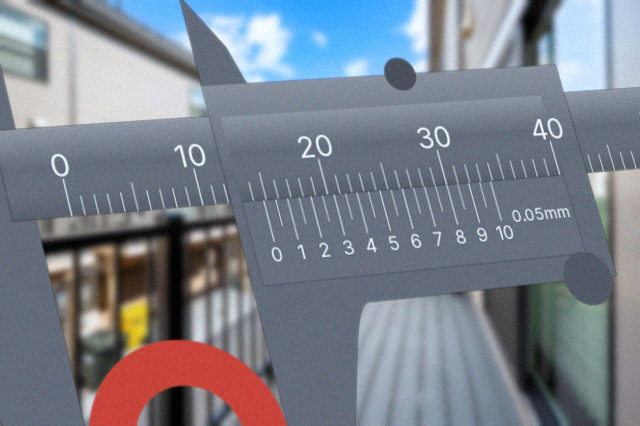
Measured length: 14.8 mm
